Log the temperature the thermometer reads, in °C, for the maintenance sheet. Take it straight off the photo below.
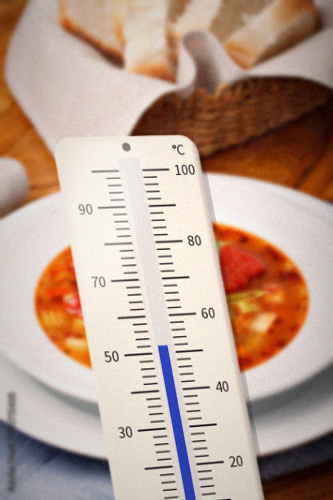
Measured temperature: 52 °C
